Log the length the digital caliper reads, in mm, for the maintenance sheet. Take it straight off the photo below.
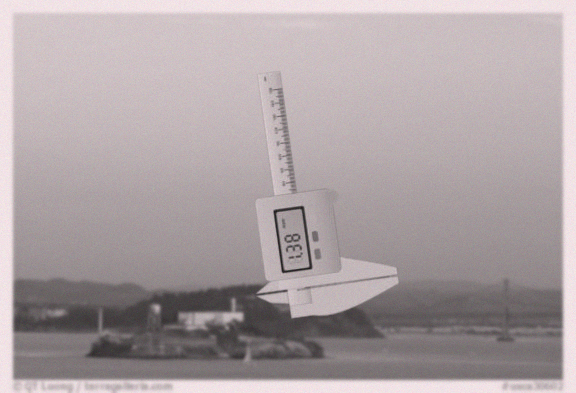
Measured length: 1.38 mm
